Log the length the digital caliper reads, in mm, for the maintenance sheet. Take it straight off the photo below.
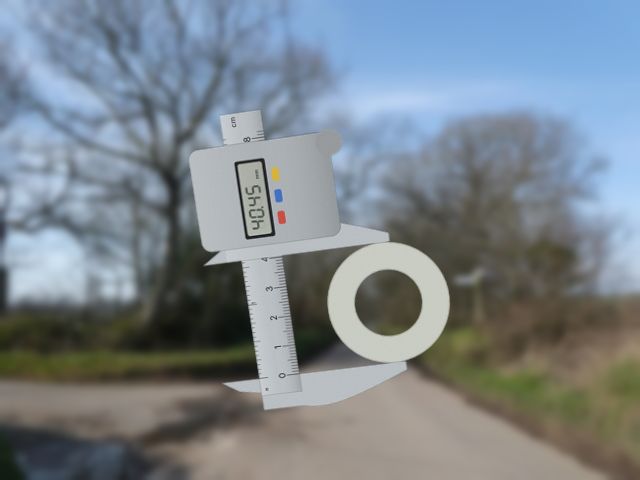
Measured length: 40.45 mm
